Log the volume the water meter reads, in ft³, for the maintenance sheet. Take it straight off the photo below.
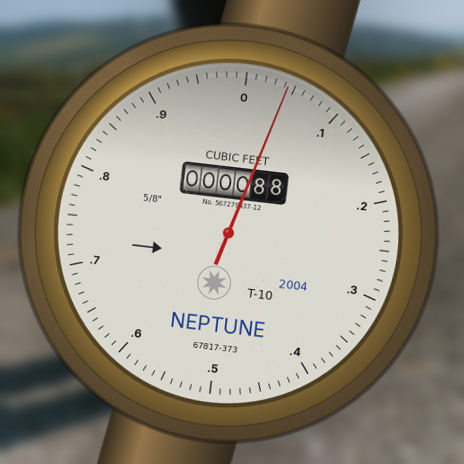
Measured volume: 88.04 ft³
